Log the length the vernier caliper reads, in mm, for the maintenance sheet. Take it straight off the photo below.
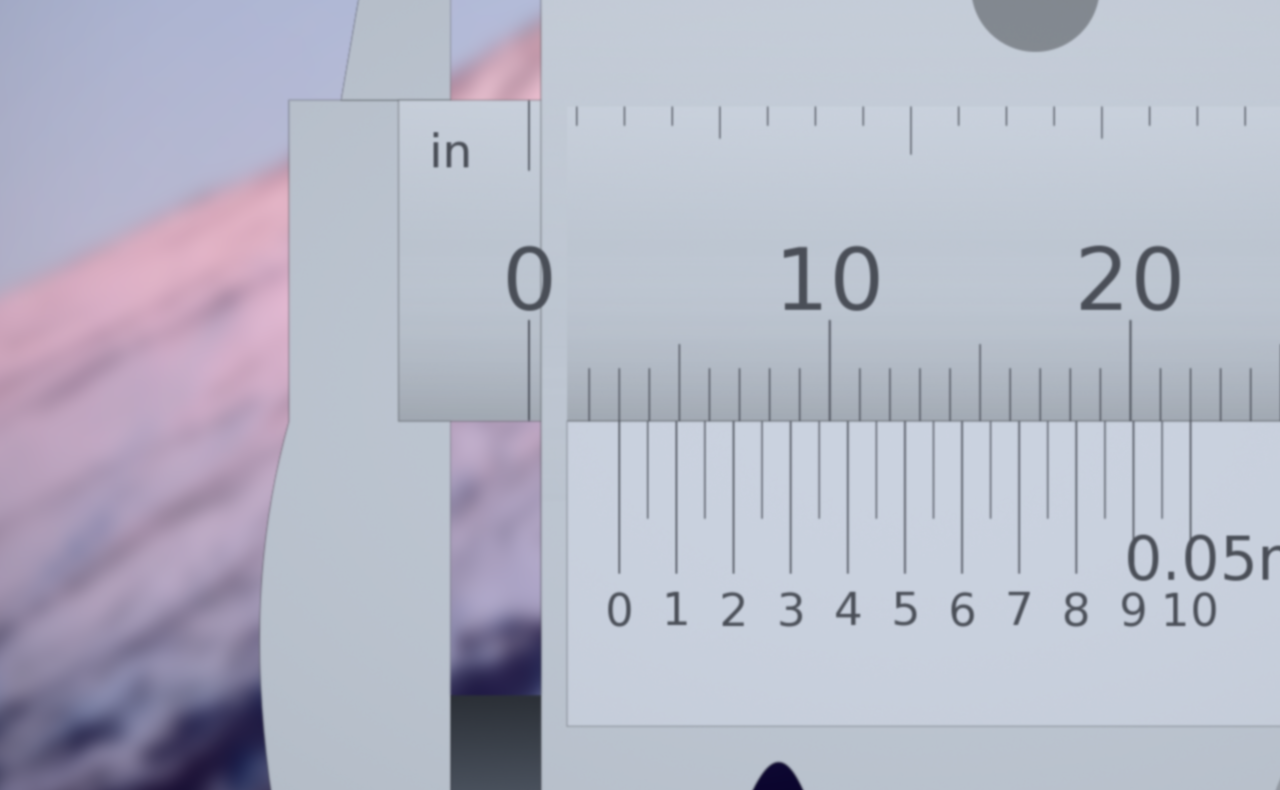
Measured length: 3.0 mm
